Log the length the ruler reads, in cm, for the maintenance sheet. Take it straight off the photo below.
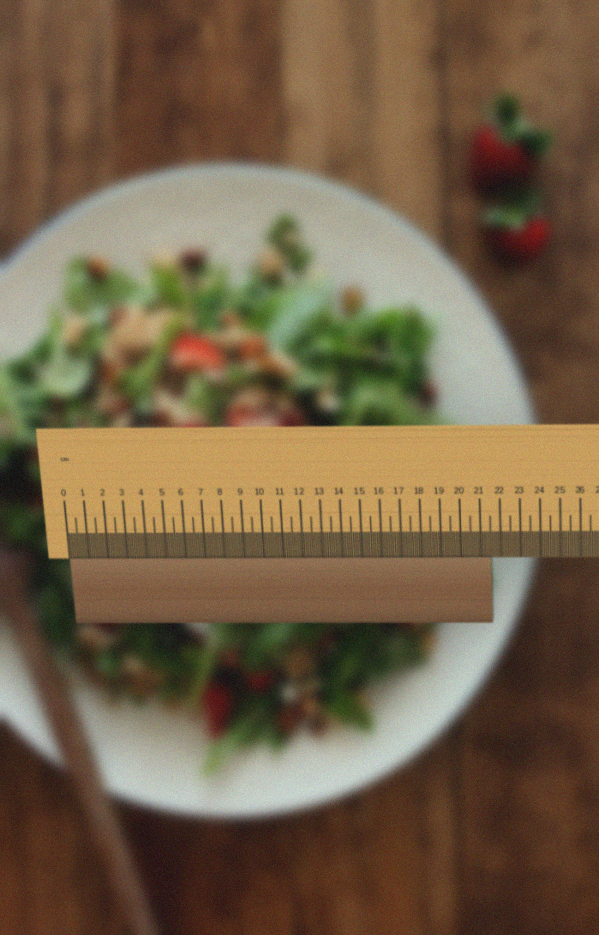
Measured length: 21.5 cm
